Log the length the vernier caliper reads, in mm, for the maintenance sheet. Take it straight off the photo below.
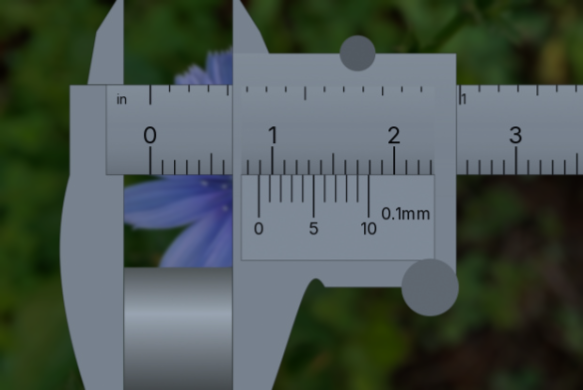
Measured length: 8.9 mm
